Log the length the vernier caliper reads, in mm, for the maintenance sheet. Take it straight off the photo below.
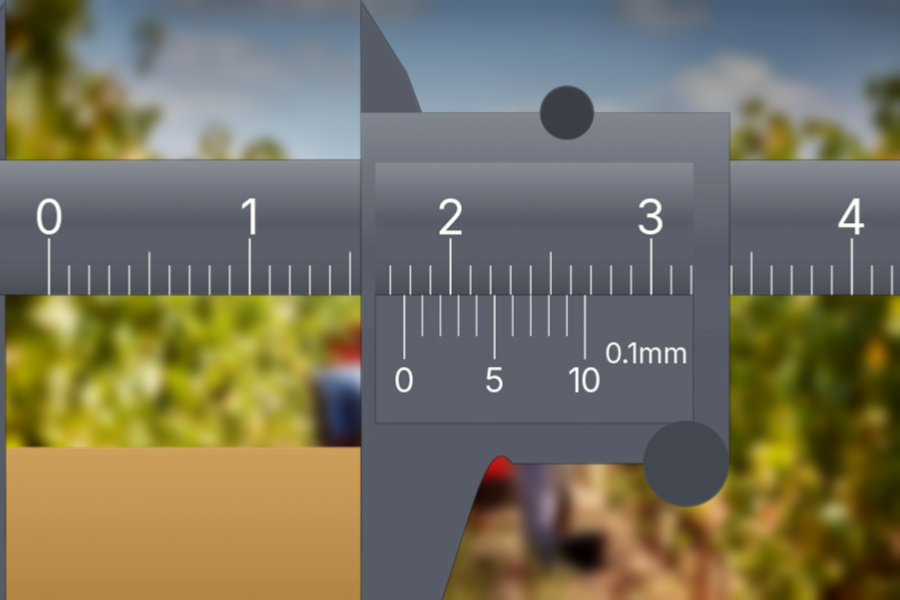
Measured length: 17.7 mm
